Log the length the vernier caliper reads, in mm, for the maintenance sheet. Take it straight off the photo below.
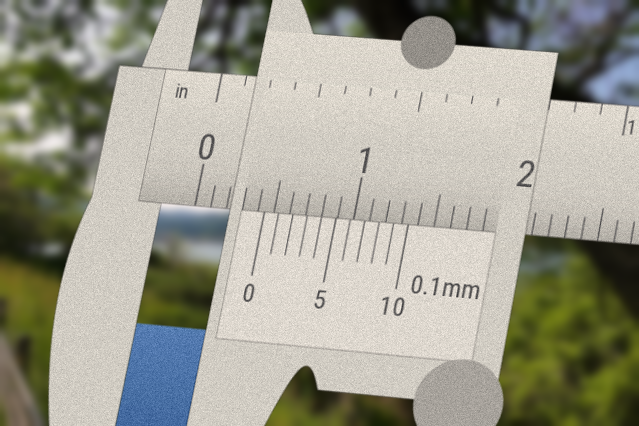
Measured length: 4.4 mm
